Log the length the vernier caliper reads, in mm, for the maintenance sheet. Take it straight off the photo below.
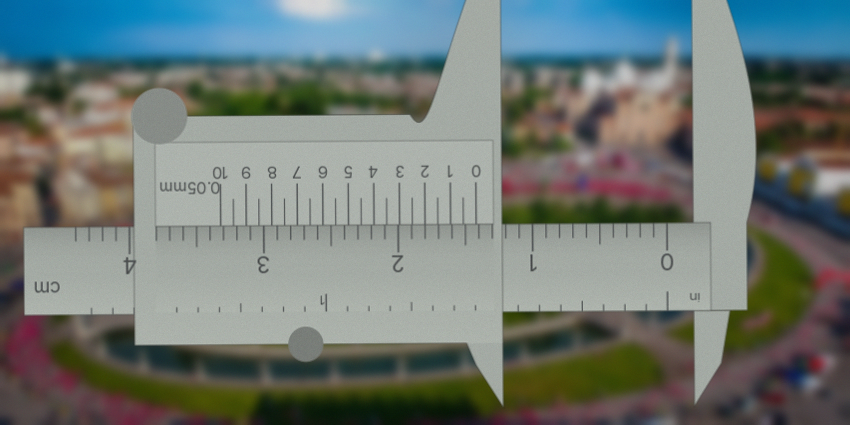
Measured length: 14.2 mm
